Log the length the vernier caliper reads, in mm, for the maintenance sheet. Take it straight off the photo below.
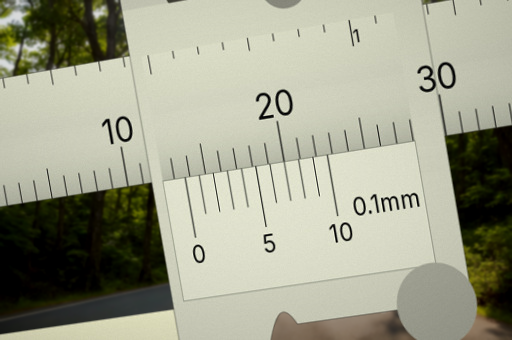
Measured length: 13.7 mm
